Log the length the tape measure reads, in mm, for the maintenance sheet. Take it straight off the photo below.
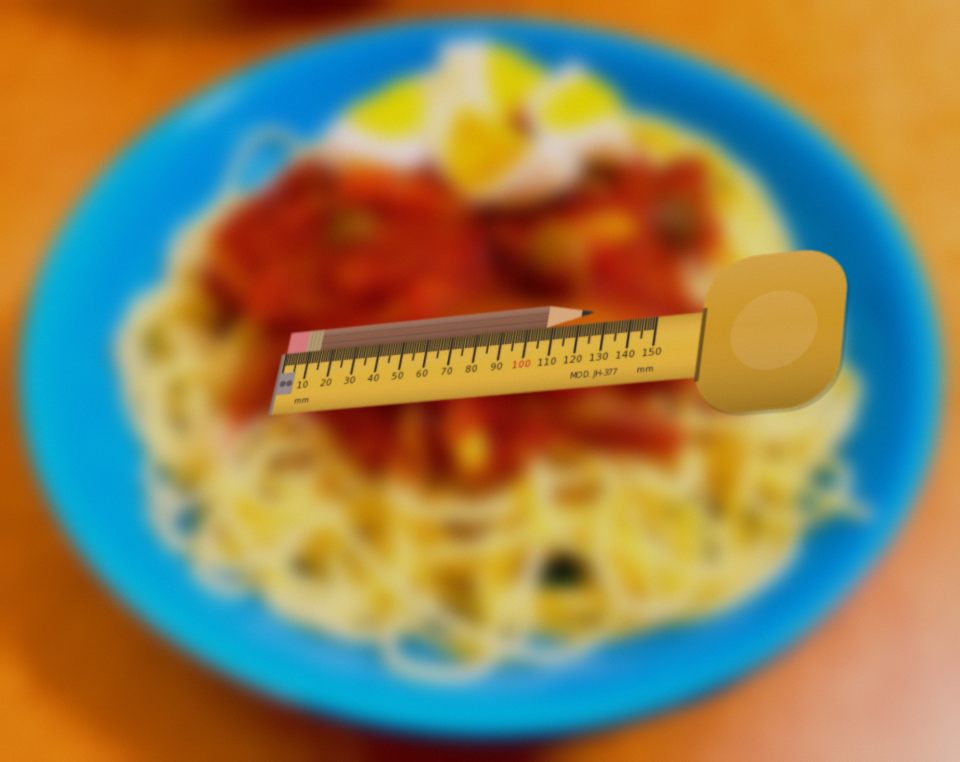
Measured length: 125 mm
